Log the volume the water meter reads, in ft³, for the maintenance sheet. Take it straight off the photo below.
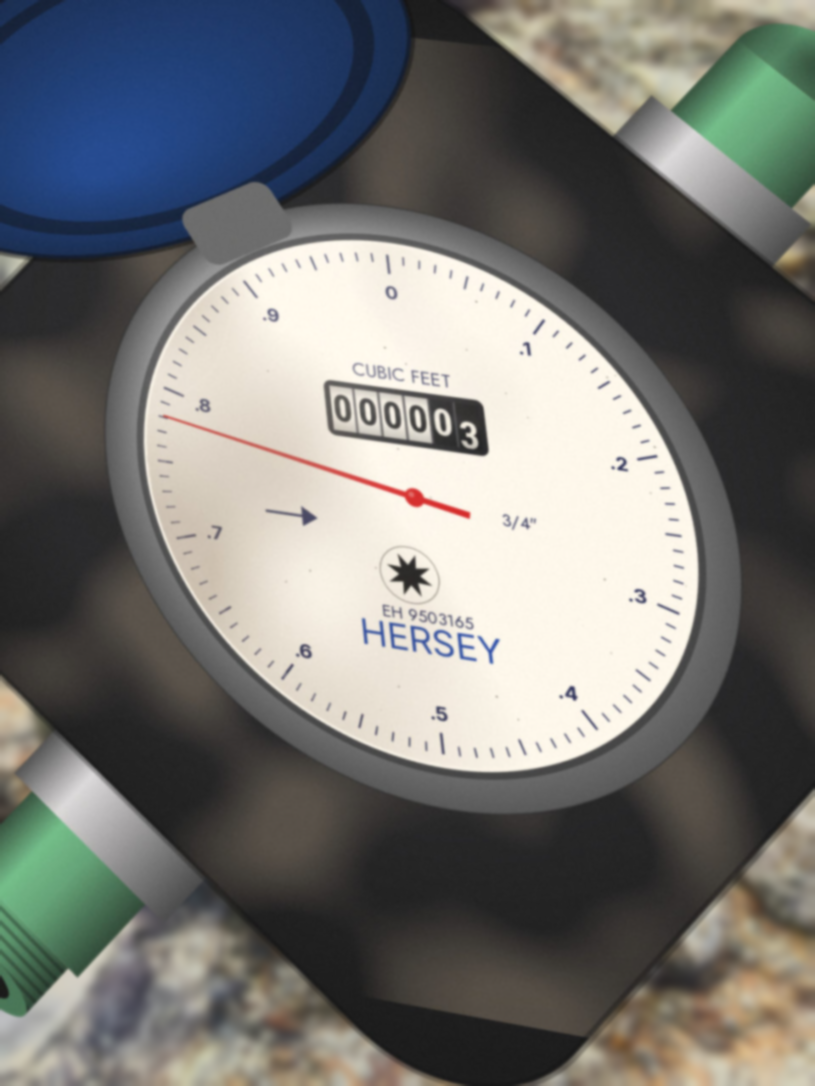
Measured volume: 2.78 ft³
